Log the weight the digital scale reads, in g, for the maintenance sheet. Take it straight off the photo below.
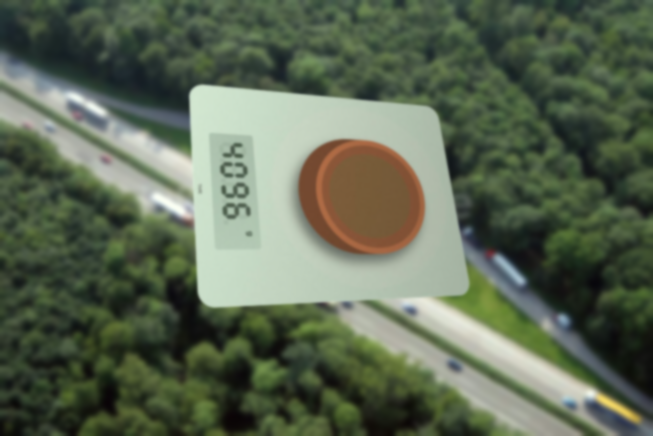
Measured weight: 4096 g
